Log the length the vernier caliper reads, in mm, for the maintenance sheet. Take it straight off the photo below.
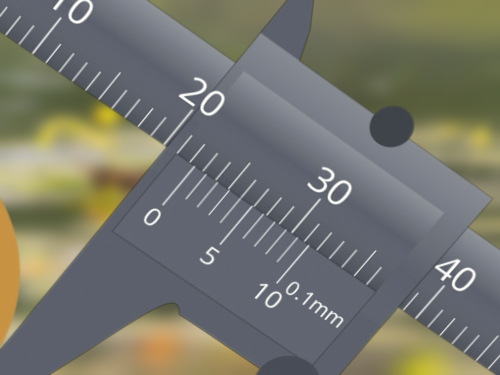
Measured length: 22.4 mm
